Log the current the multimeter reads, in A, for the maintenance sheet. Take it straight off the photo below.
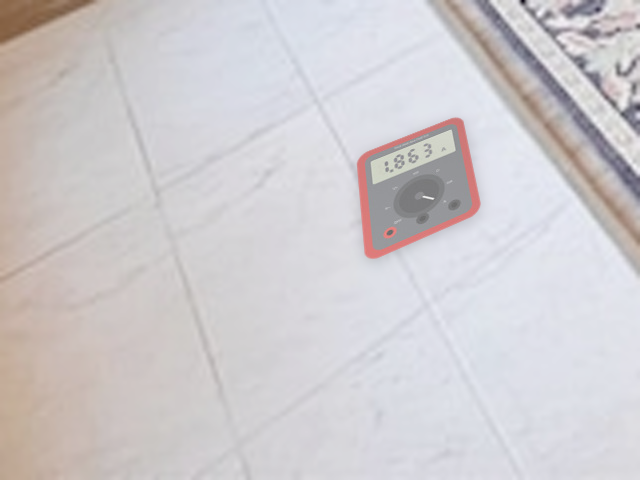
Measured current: 1.863 A
